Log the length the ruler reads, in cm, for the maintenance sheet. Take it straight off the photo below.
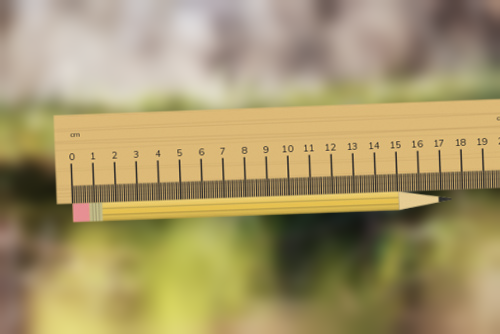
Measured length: 17.5 cm
